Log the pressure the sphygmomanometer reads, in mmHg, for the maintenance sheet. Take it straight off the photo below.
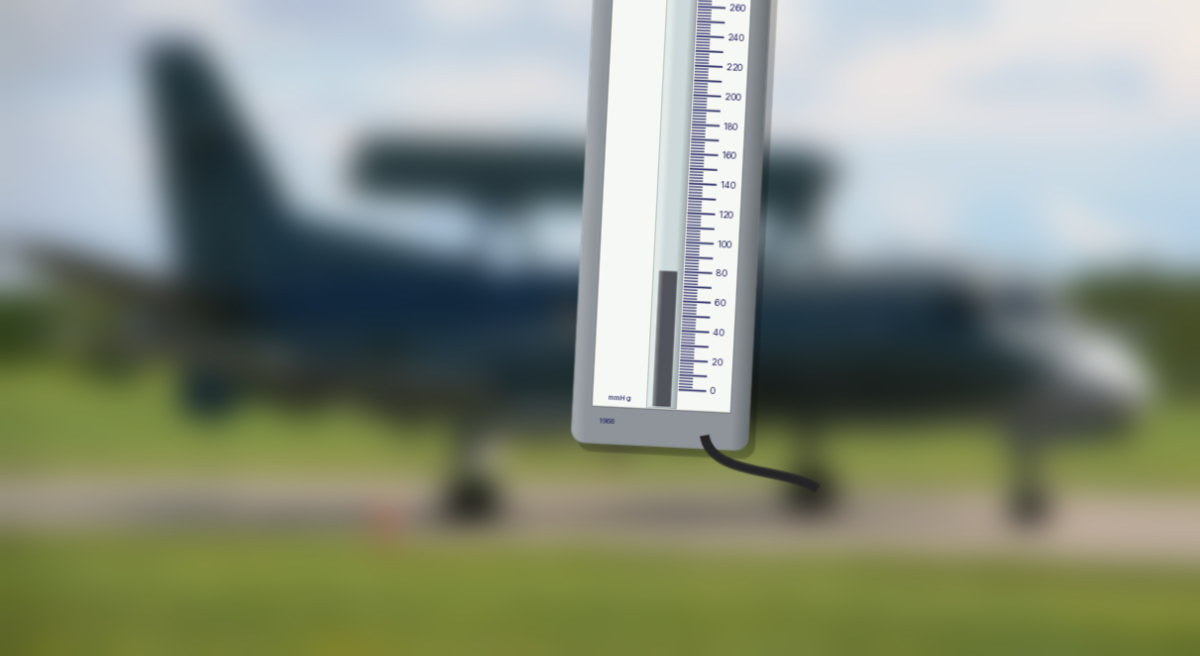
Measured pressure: 80 mmHg
